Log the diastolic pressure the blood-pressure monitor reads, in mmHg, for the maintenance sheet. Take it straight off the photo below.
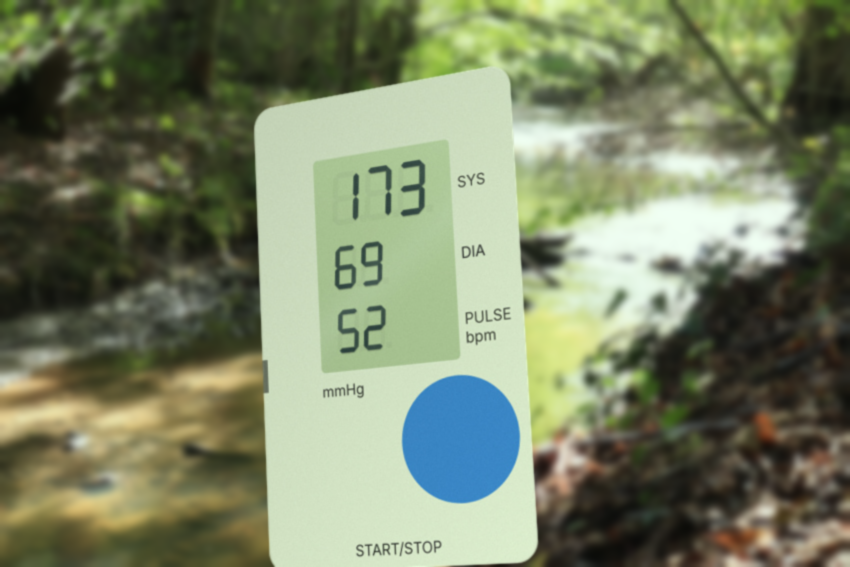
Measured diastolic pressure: 69 mmHg
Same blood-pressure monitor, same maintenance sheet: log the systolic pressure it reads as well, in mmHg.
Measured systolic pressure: 173 mmHg
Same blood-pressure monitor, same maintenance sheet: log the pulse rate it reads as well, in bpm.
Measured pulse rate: 52 bpm
